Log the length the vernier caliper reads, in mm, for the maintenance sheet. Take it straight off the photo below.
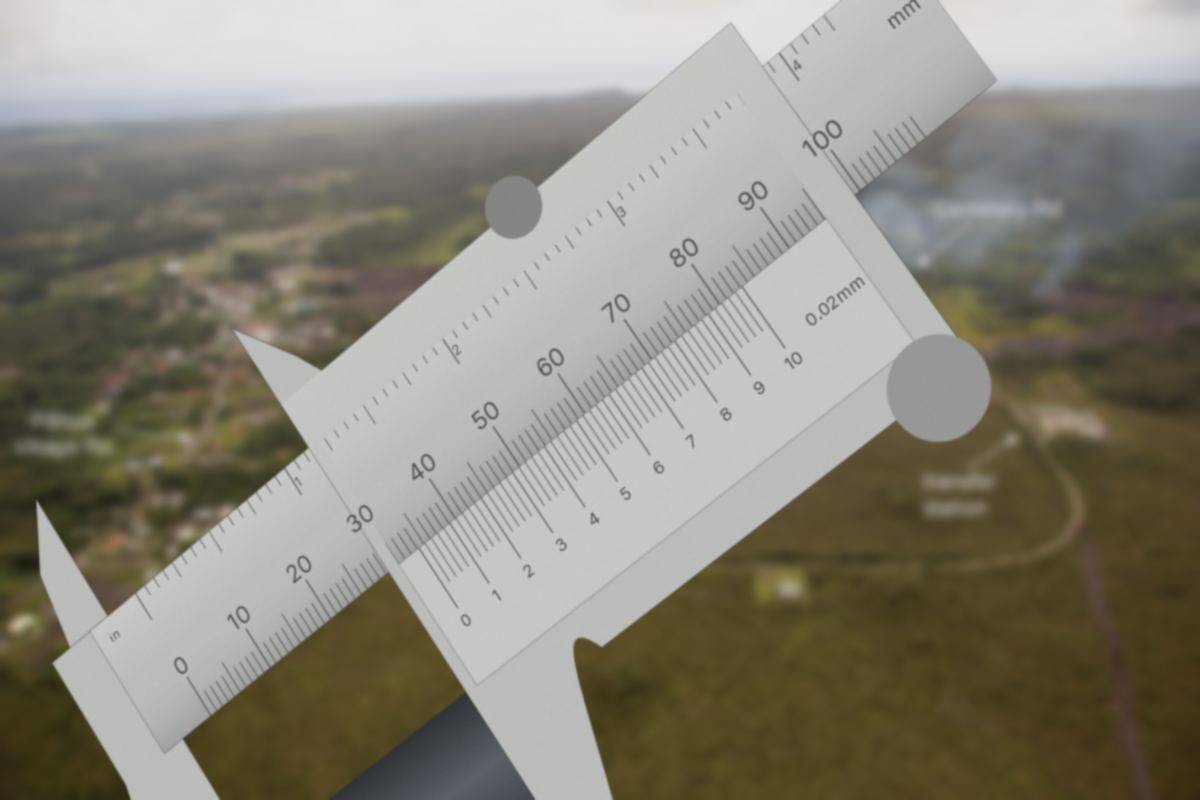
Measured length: 34.2 mm
